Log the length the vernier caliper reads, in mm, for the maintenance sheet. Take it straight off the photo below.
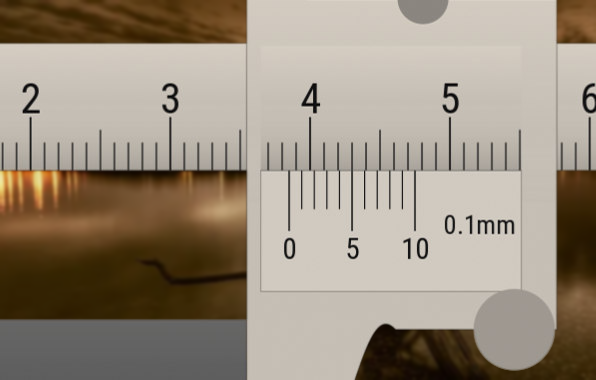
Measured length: 38.5 mm
